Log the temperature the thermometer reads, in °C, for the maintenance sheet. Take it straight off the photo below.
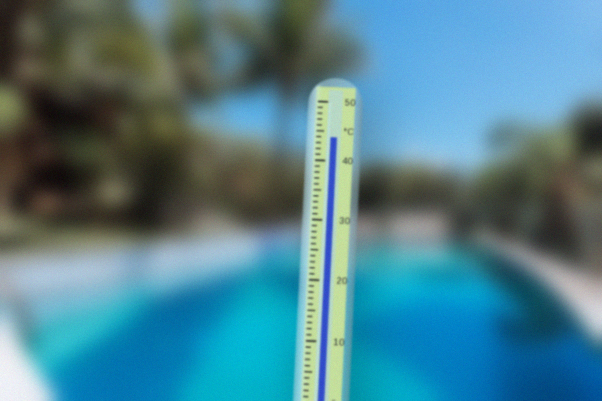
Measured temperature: 44 °C
